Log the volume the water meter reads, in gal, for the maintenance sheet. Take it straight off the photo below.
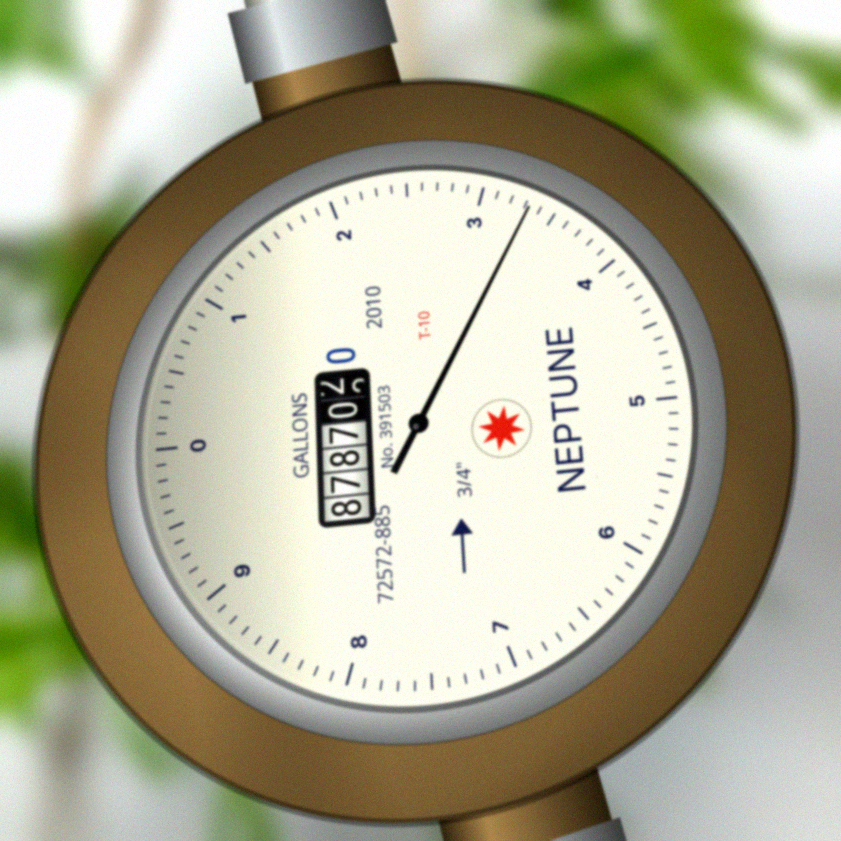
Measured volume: 8787023.3 gal
